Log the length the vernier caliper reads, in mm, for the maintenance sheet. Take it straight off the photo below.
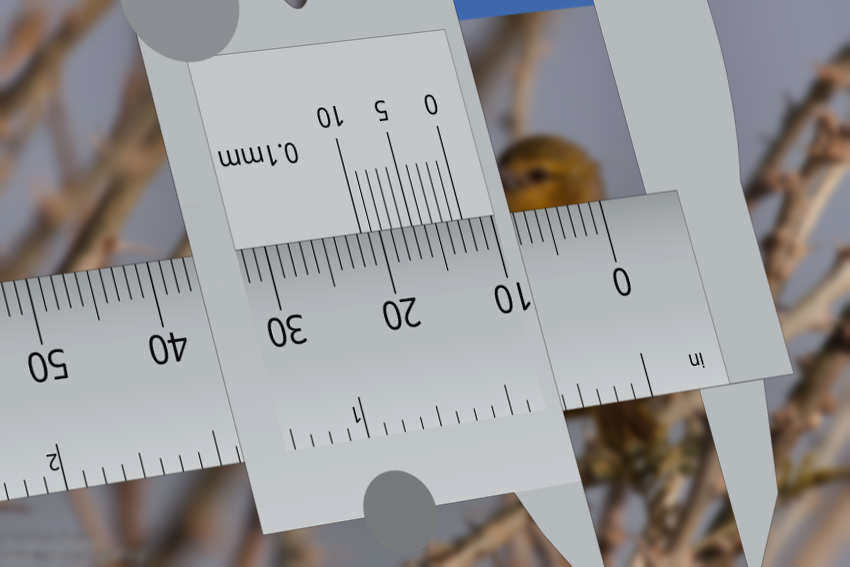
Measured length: 12.6 mm
